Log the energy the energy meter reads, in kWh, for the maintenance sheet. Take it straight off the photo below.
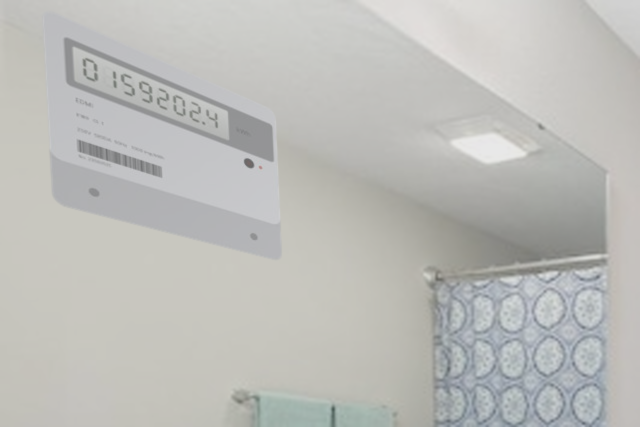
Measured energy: 159202.4 kWh
